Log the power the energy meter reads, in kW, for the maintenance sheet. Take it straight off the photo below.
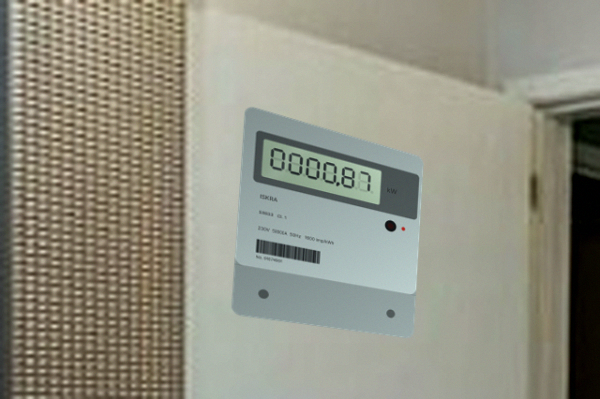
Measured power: 0.87 kW
